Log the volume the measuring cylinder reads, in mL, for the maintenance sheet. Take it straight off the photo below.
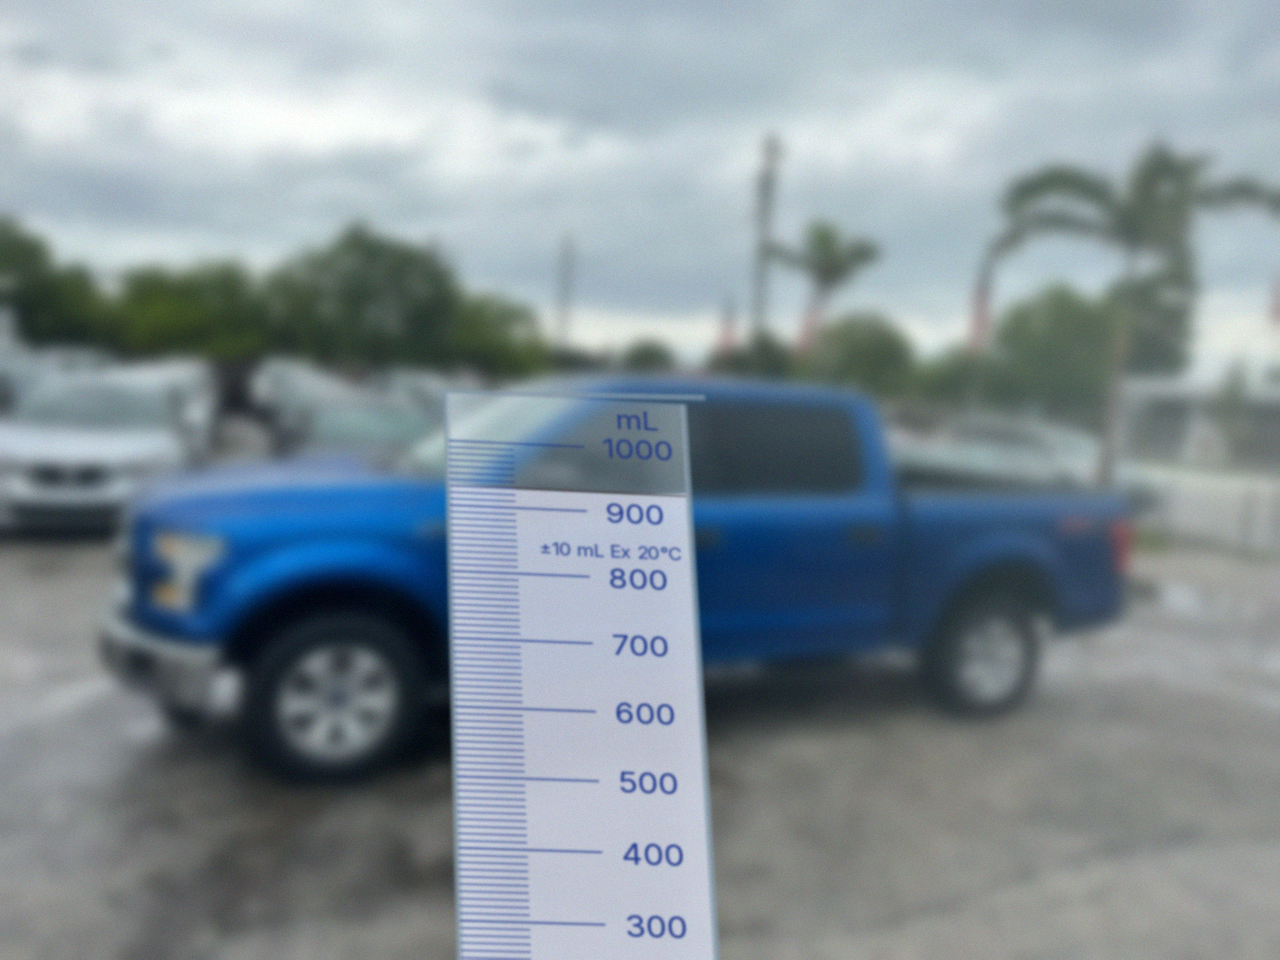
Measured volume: 930 mL
